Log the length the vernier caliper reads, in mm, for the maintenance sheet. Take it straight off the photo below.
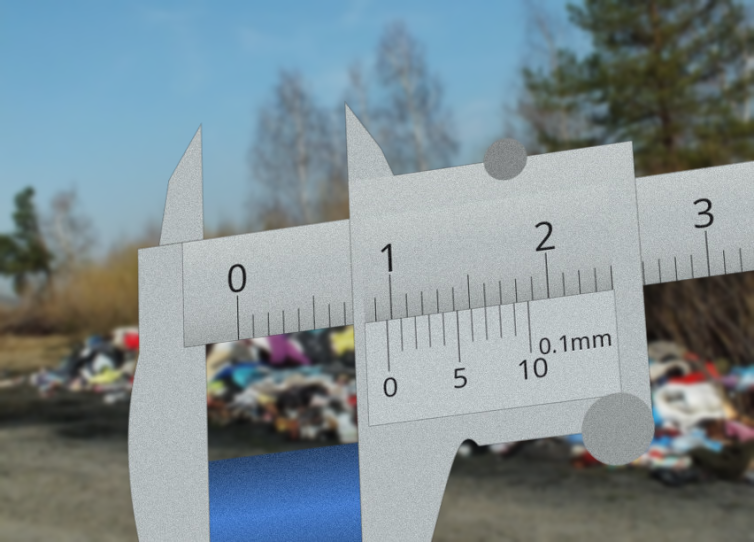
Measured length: 9.7 mm
